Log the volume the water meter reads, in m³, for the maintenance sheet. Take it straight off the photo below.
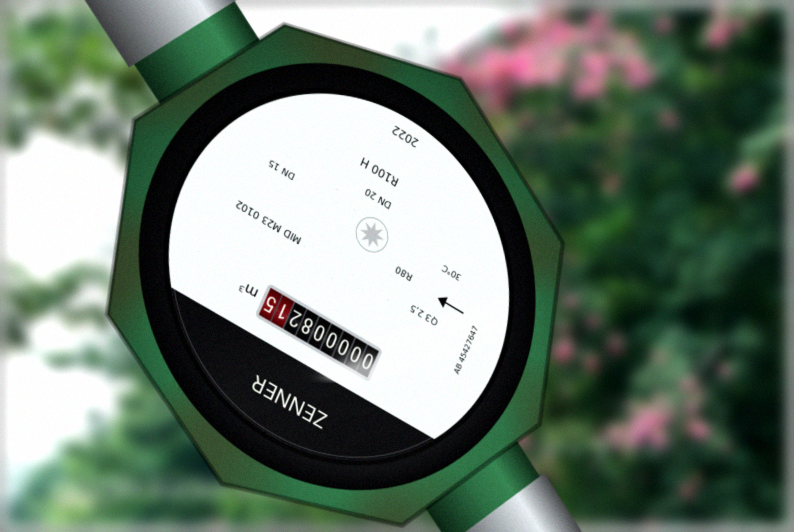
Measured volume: 82.15 m³
